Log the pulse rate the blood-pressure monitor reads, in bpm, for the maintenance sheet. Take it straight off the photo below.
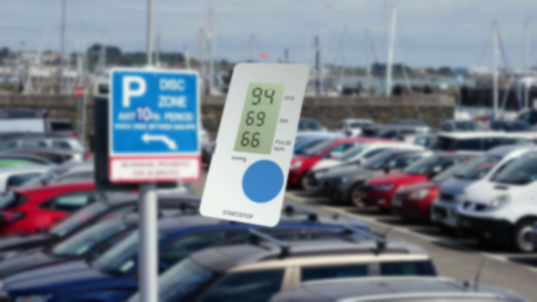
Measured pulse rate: 66 bpm
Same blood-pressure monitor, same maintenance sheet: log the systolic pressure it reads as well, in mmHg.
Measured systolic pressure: 94 mmHg
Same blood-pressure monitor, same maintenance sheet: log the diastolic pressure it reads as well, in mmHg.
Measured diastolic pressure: 69 mmHg
